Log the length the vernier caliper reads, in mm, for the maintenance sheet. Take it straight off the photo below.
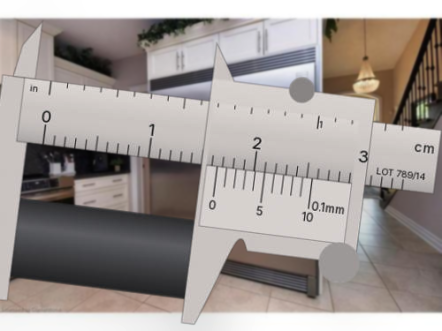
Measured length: 16.5 mm
